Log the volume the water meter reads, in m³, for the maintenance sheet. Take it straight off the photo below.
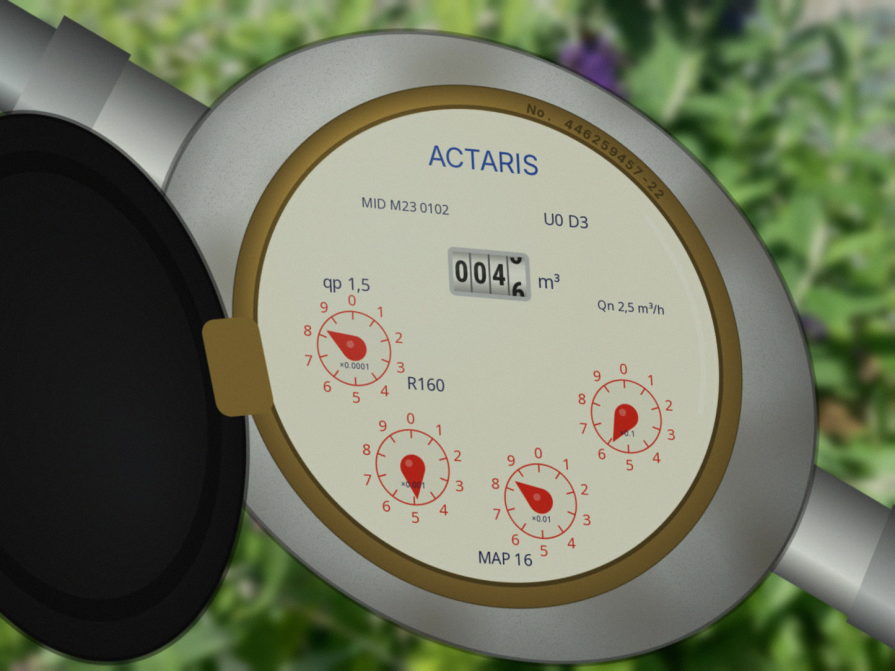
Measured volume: 45.5848 m³
